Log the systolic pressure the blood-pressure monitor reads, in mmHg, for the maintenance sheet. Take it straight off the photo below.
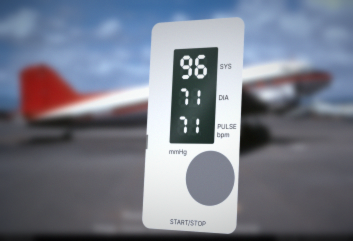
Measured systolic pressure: 96 mmHg
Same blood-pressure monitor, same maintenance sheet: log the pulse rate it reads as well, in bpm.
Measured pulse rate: 71 bpm
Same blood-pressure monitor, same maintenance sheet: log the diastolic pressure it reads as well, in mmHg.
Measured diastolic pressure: 71 mmHg
